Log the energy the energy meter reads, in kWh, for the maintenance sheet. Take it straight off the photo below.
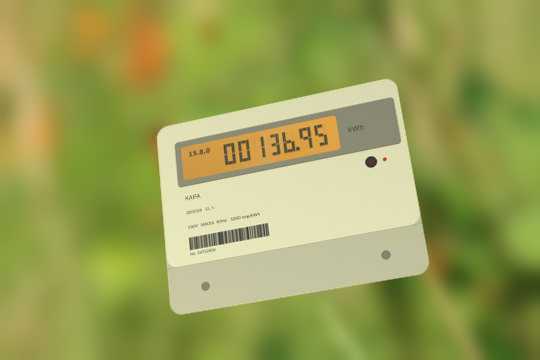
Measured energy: 136.95 kWh
